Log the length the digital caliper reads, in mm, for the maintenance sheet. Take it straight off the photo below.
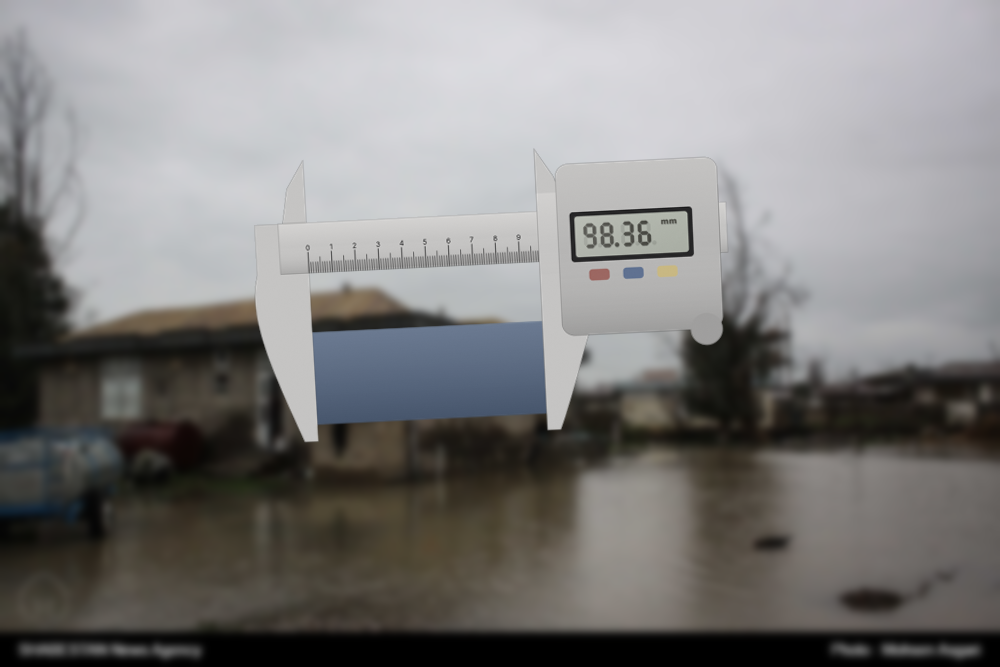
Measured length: 98.36 mm
